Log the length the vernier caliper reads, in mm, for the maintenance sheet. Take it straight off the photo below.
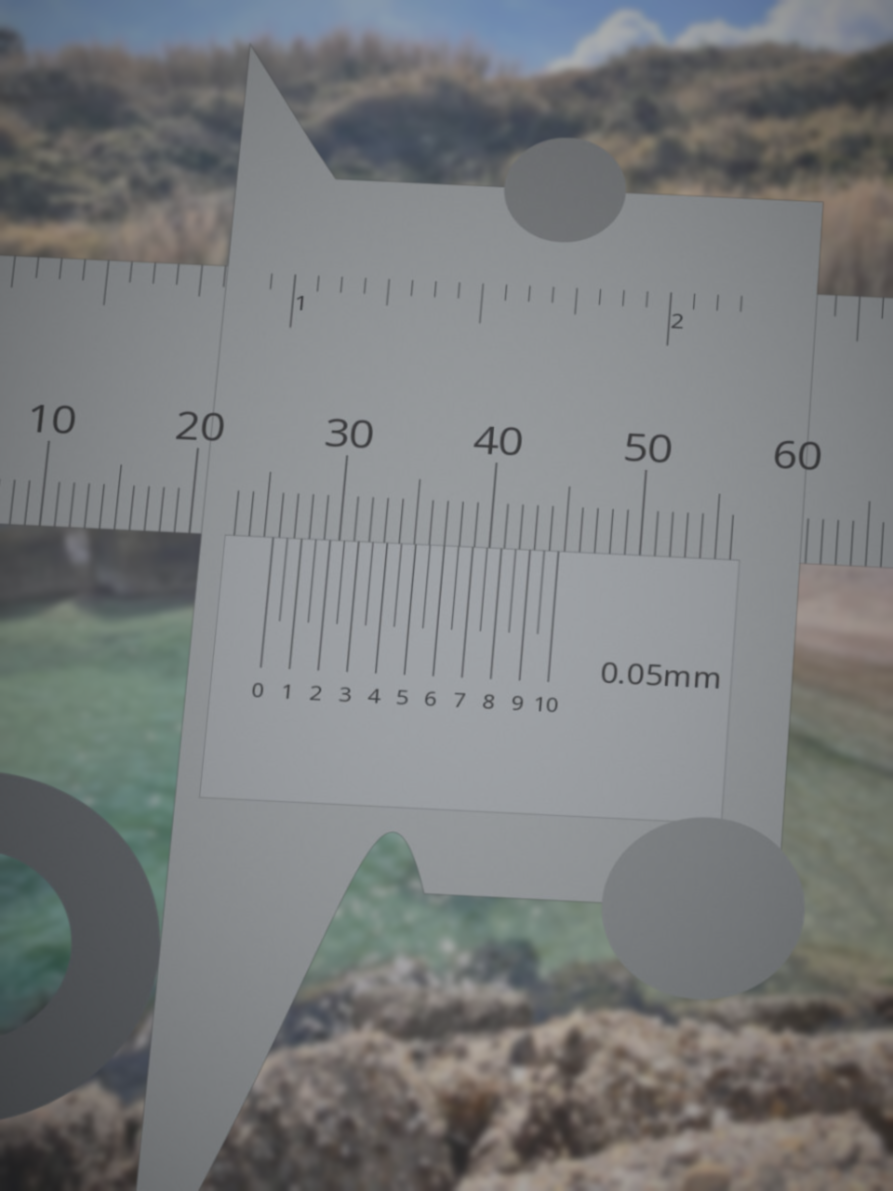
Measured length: 25.6 mm
